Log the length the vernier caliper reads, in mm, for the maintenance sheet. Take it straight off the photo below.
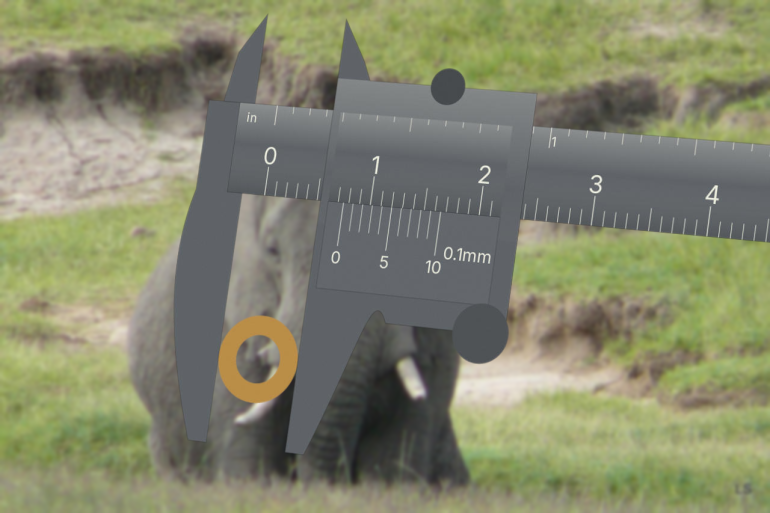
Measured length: 7.5 mm
